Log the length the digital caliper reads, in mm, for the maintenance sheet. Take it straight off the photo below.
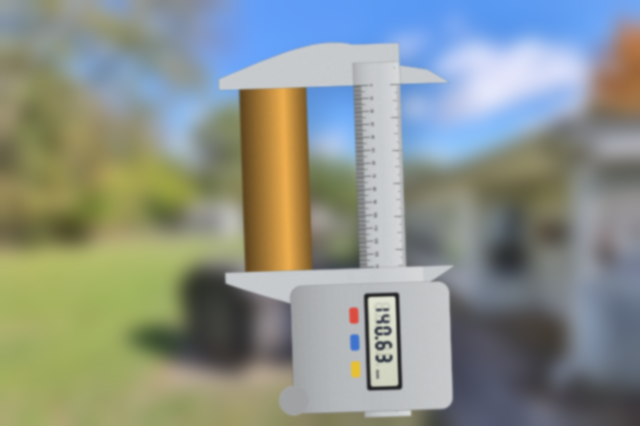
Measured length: 140.63 mm
